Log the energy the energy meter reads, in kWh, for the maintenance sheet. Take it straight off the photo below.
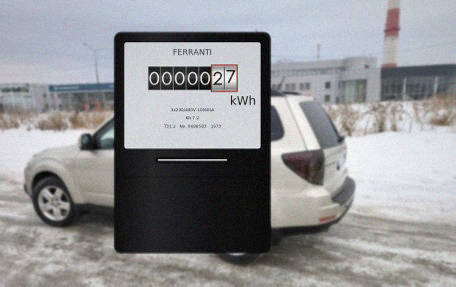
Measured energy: 0.27 kWh
